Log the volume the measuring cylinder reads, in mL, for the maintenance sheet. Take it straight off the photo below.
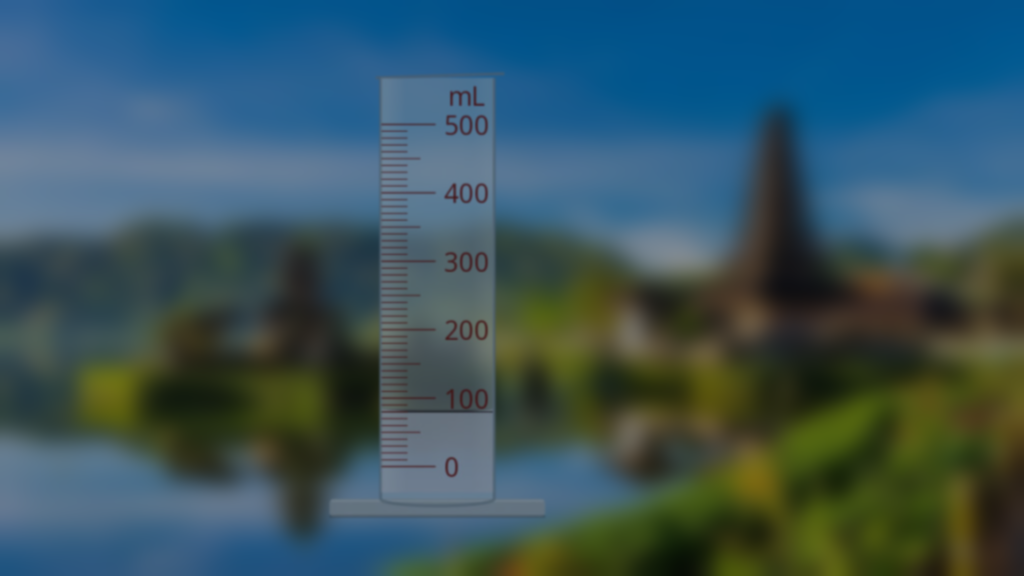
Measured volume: 80 mL
